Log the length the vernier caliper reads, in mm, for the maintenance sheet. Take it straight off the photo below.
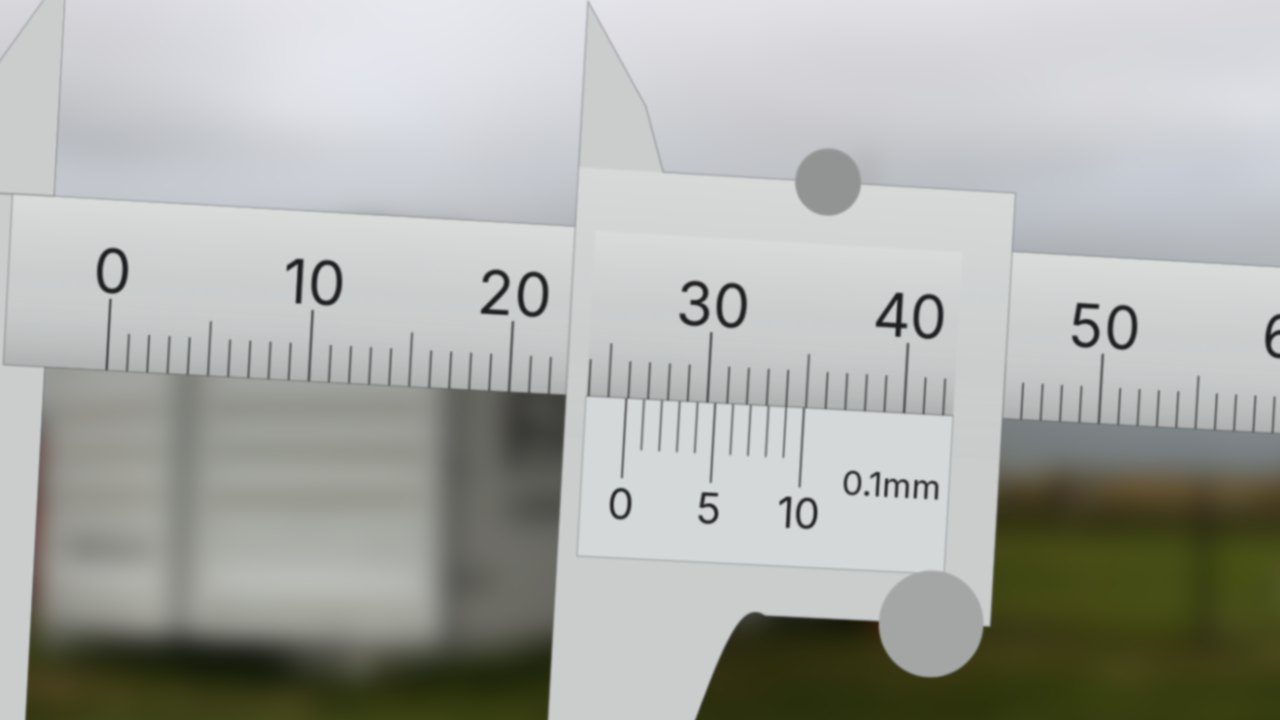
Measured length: 25.9 mm
